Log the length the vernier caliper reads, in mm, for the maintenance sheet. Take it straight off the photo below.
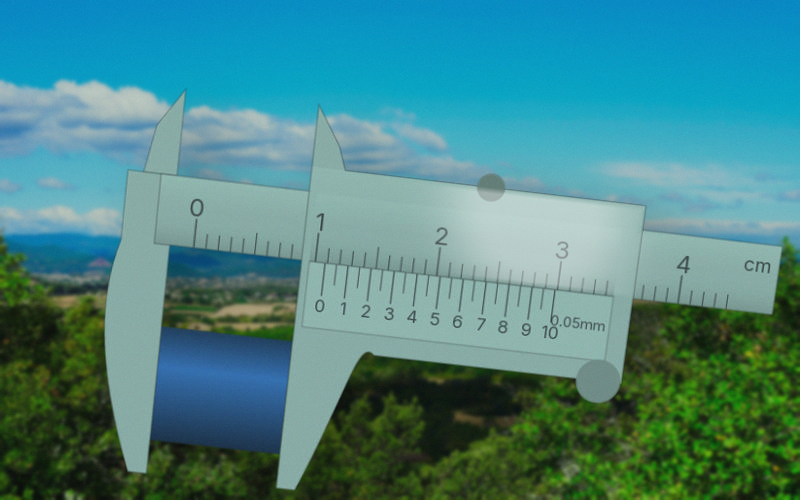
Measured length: 10.8 mm
